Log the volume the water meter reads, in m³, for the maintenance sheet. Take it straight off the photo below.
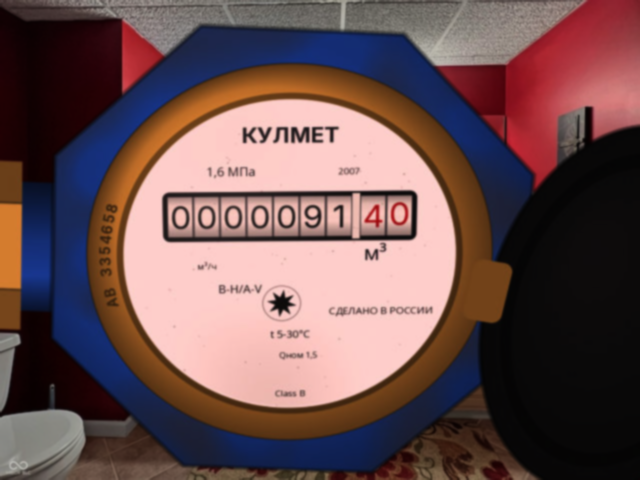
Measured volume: 91.40 m³
